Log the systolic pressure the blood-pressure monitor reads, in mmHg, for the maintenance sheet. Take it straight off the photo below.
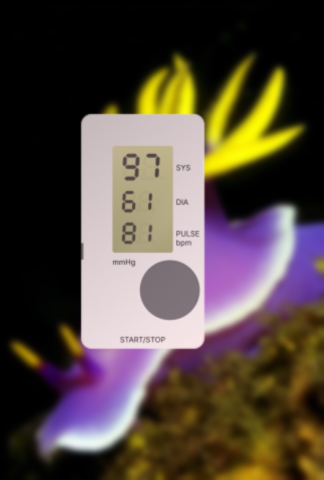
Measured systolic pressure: 97 mmHg
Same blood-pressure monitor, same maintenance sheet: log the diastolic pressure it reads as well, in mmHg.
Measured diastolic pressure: 61 mmHg
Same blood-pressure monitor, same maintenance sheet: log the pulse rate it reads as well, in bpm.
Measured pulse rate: 81 bpm
